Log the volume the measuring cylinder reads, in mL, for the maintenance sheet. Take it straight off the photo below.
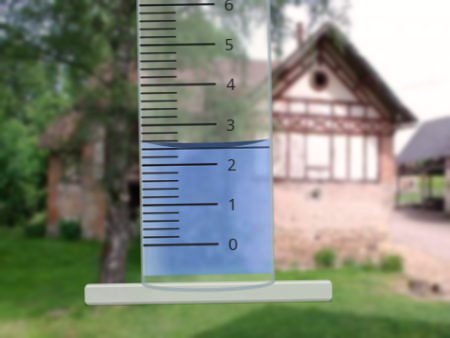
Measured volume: 2.4 mL
